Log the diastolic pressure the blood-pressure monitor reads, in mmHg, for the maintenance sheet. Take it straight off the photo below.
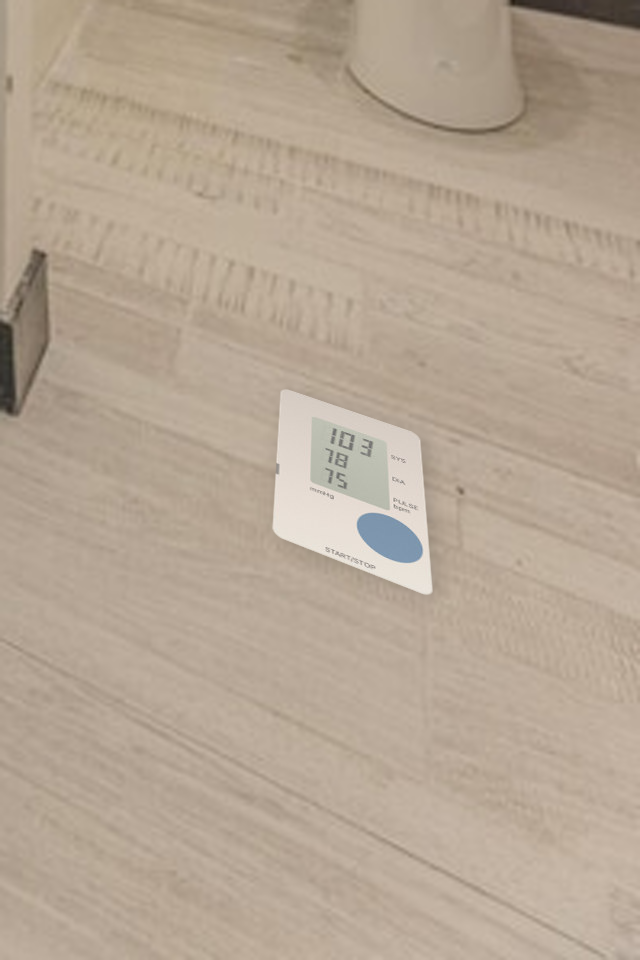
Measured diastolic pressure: 78 mmHg
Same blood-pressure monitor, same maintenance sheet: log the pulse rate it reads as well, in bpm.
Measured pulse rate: 75 bpm
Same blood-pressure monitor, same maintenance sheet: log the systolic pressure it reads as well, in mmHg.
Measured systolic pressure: 103 mmHg
